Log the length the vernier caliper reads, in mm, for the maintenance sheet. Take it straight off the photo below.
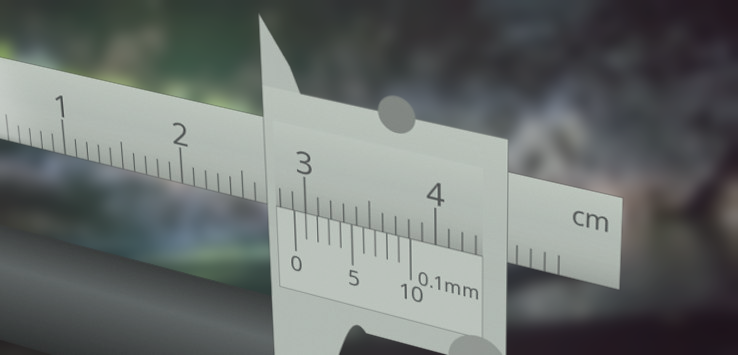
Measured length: 29.1 mm
